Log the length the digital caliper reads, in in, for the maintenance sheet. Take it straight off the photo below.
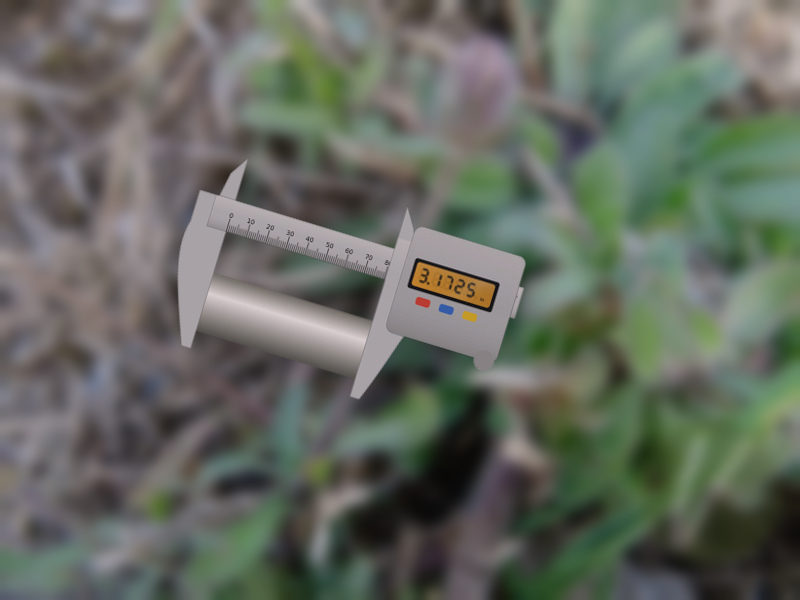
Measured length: 3.1725 in
